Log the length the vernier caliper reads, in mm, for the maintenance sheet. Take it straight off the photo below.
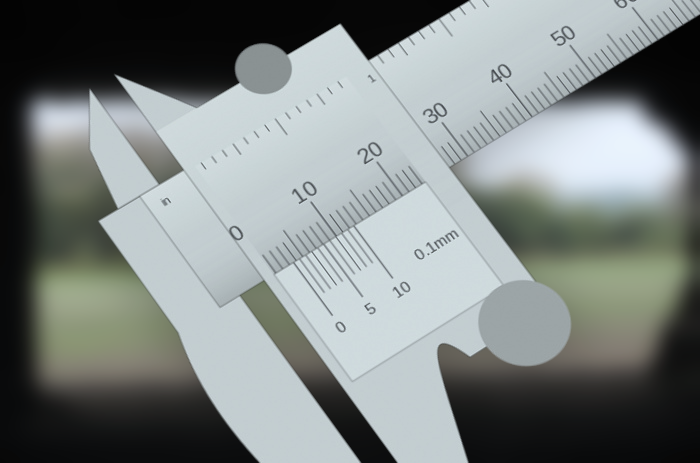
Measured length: 3.6 mm
